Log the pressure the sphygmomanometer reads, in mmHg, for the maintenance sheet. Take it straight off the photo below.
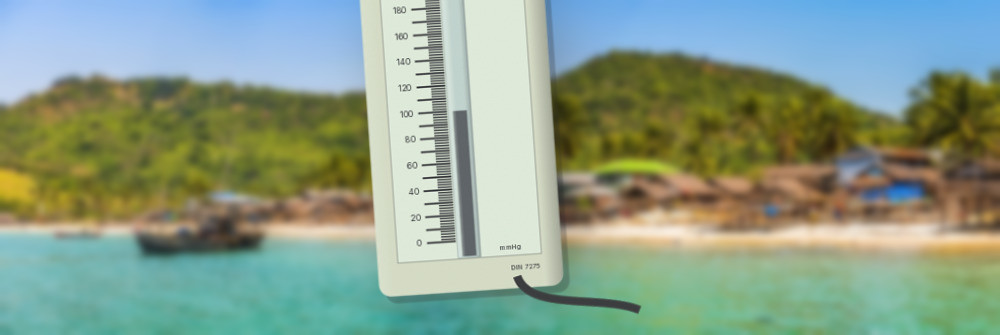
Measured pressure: 100 mmHg
